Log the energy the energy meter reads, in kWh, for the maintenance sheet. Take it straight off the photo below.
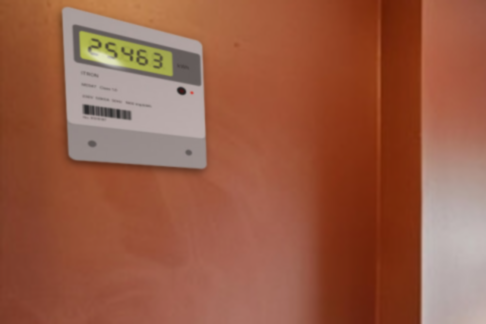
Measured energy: 25463 kWh
